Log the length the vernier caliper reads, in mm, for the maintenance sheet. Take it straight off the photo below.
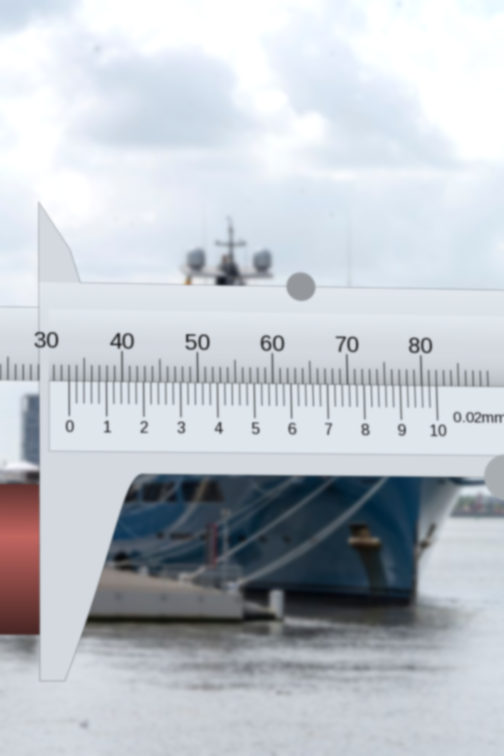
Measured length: 33.0 mm
